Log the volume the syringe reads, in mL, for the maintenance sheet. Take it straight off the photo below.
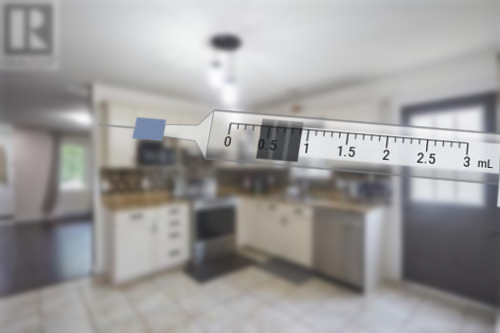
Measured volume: 0.4 mL
